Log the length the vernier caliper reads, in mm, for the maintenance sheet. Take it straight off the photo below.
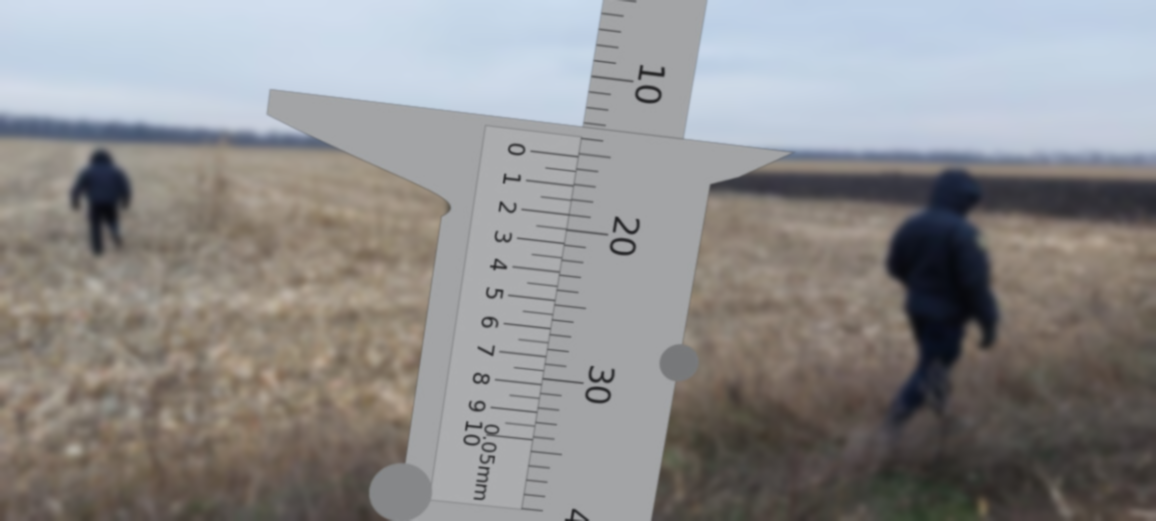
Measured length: 15.2 mm
